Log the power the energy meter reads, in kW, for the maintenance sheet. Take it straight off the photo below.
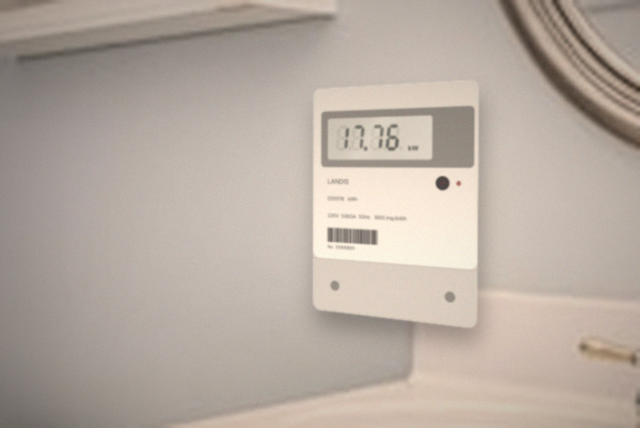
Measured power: 17.76 kW
